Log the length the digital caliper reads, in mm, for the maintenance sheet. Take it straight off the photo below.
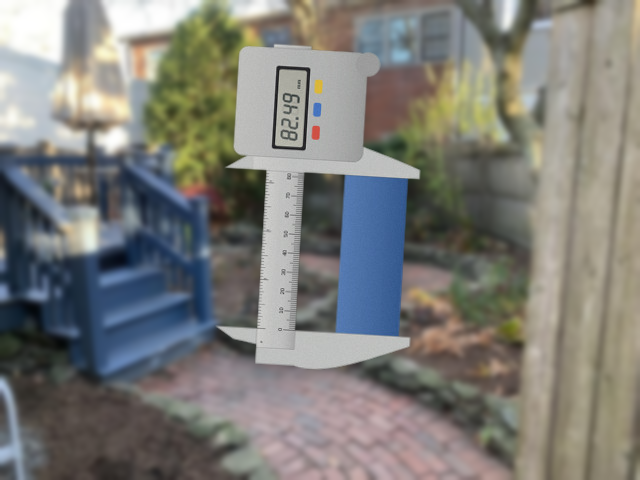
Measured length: 82.49 mm
